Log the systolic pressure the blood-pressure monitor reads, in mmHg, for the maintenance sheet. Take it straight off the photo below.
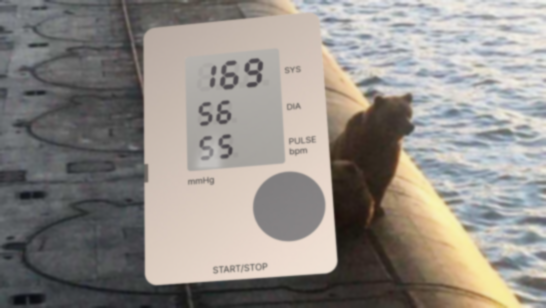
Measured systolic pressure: 169 mmHg
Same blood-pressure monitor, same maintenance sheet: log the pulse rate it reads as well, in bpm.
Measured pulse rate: 55 bpm
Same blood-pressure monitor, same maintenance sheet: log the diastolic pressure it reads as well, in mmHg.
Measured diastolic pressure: 56 mmHg
